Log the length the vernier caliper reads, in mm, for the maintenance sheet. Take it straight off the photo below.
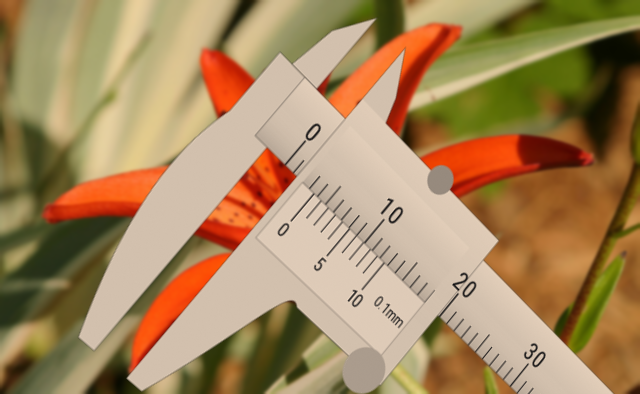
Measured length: 3.6 mm
